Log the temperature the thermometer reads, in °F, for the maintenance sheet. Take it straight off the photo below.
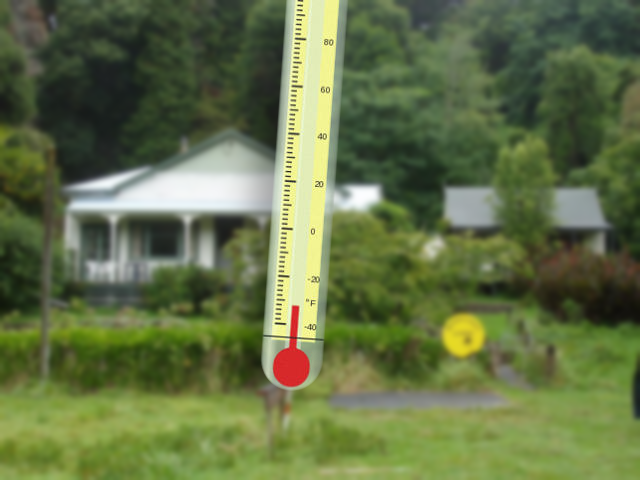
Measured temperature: -32 °F
